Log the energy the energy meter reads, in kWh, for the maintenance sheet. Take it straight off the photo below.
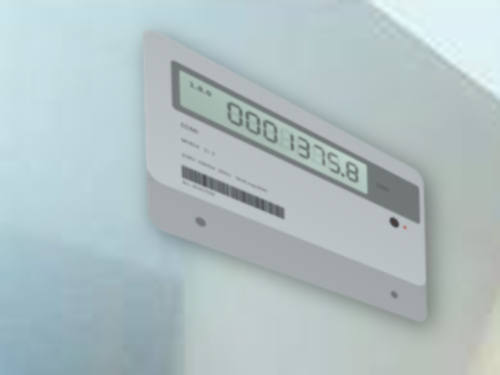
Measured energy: 1375.8 kWh
